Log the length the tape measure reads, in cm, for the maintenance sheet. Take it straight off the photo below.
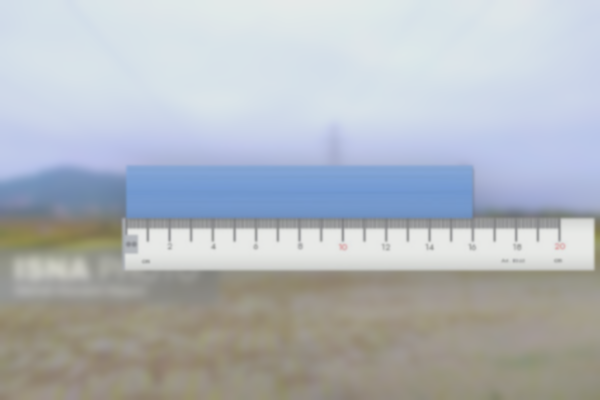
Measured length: 16 cm
